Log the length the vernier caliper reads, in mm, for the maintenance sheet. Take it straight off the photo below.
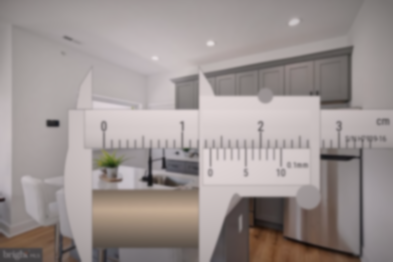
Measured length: 13.6 mm
